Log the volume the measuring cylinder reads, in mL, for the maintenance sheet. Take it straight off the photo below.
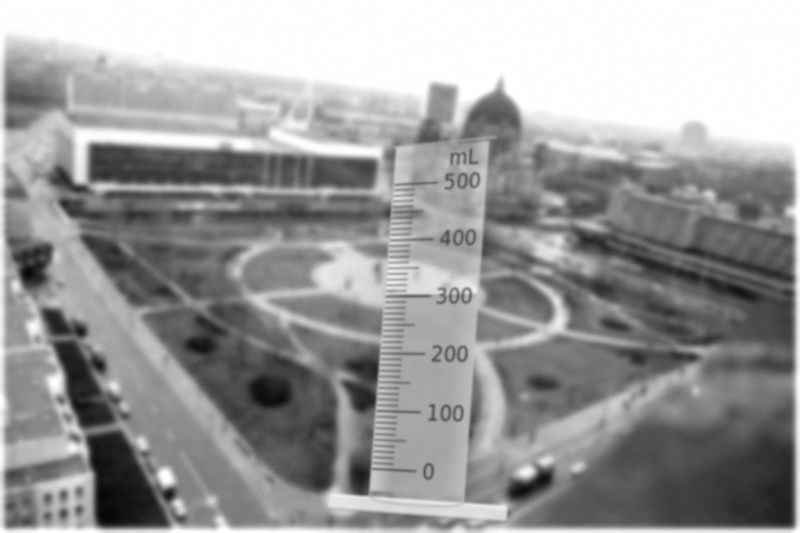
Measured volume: 300 mL
